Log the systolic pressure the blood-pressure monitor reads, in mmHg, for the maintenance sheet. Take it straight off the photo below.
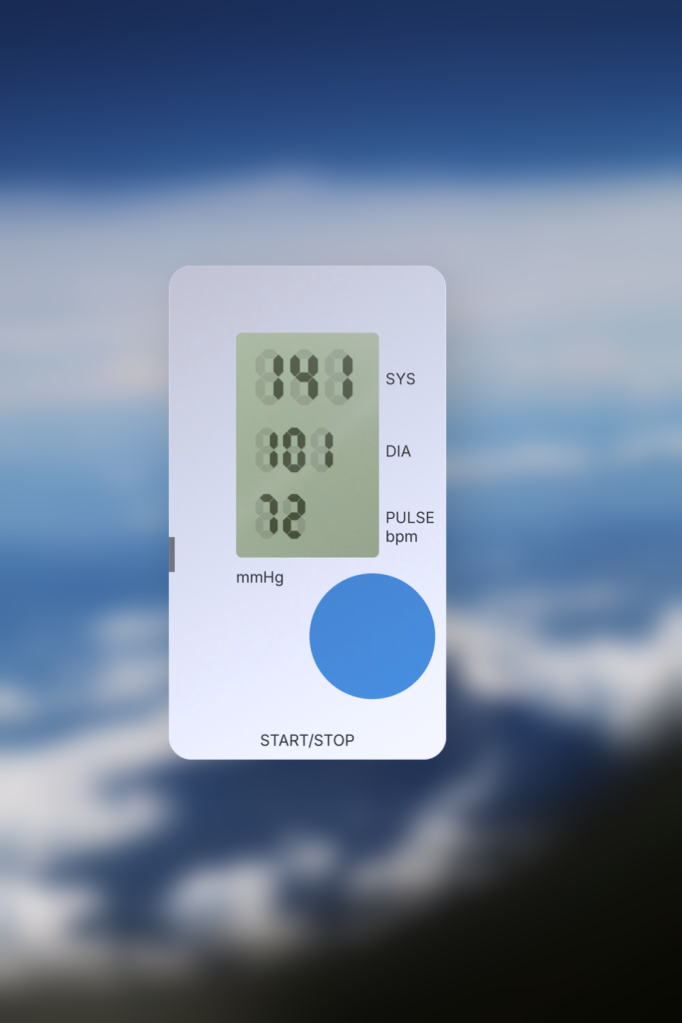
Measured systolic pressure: 141 mmHg
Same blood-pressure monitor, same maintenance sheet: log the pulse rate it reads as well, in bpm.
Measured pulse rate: 72 bpm
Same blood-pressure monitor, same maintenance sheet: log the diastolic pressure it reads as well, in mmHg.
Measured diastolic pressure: 101 mmHg
